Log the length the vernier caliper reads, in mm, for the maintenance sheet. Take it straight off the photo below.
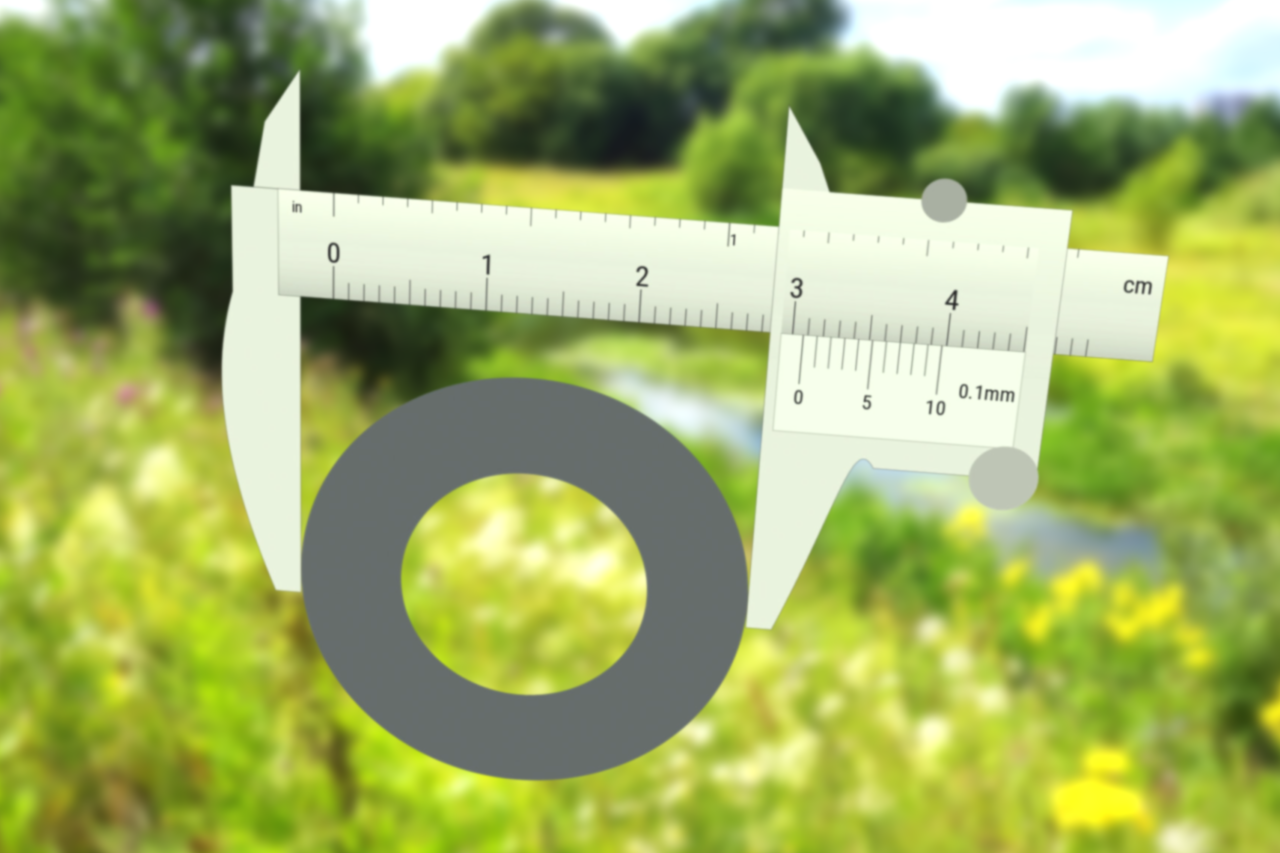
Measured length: 30.7 mm
